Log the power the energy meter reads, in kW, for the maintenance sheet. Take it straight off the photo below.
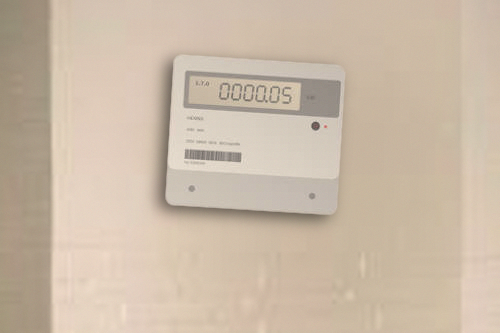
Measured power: 0.05 kW
